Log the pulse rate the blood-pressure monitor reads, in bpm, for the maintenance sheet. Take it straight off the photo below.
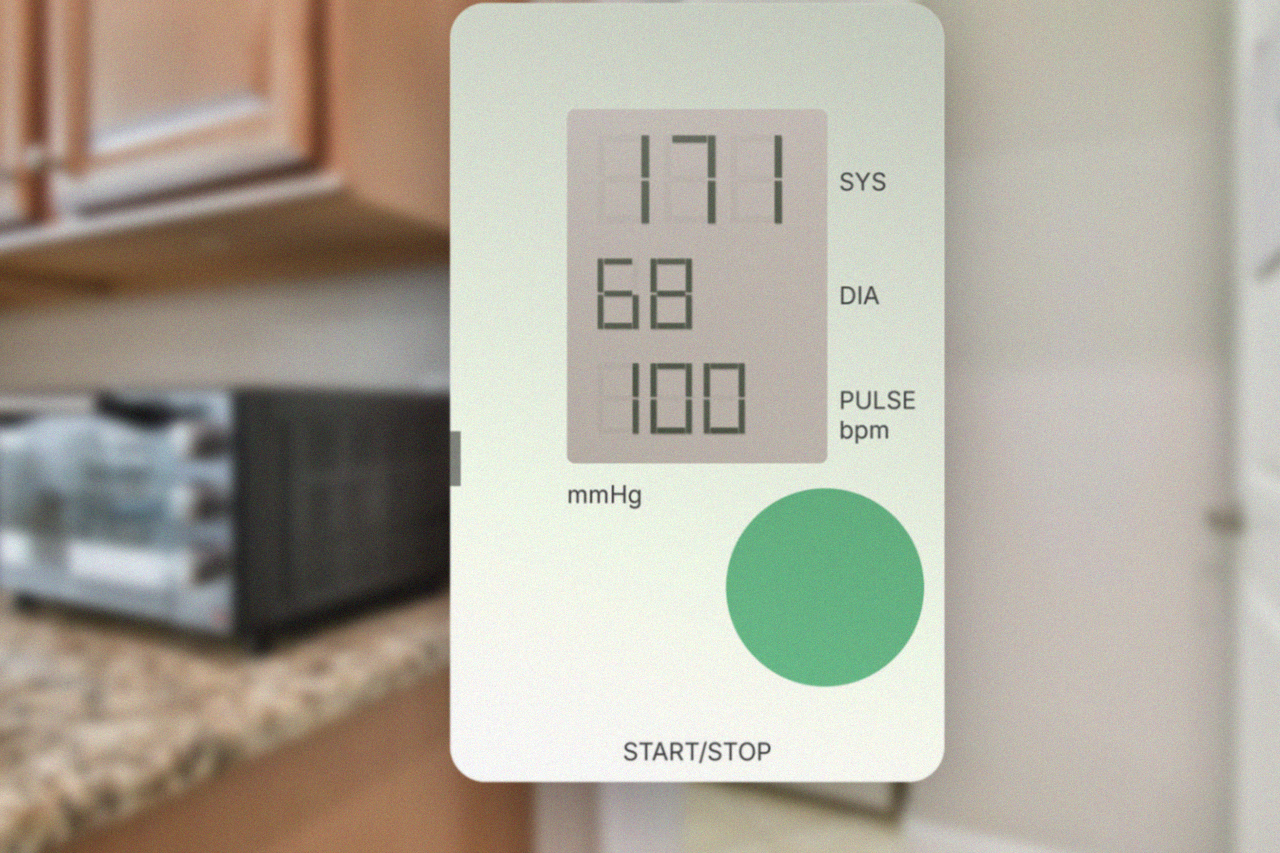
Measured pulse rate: 100 bpm
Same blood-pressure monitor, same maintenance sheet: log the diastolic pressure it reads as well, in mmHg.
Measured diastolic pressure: 68 mmHg
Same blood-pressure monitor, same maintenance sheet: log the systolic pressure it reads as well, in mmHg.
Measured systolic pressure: 171 mmHg
